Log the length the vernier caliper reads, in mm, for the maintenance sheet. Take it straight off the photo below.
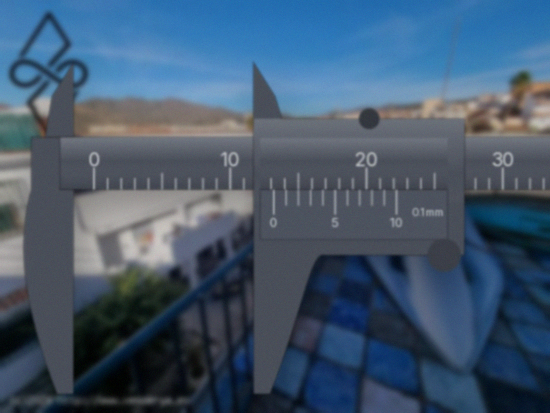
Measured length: 13.2 mm
